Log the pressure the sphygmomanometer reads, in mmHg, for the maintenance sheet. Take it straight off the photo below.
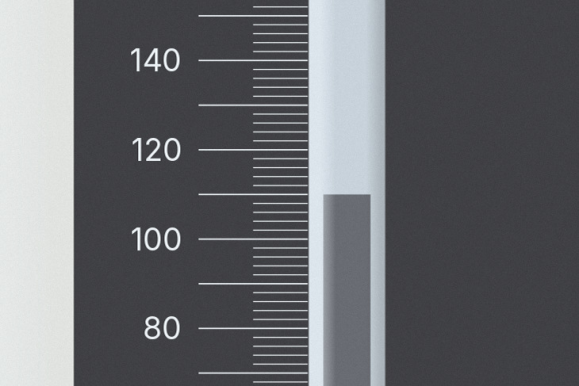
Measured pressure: 110 mmHg
